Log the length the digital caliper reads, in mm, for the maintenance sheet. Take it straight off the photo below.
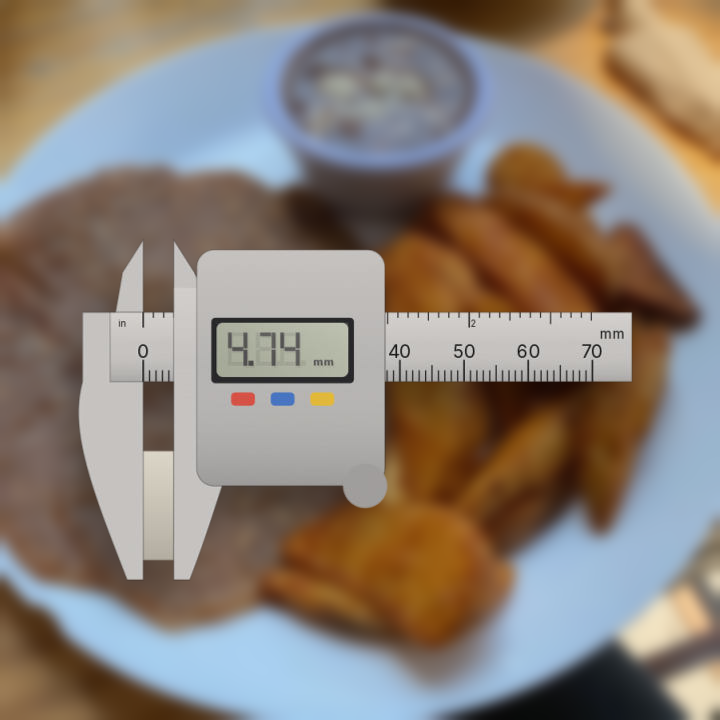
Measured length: 4.74 mm
